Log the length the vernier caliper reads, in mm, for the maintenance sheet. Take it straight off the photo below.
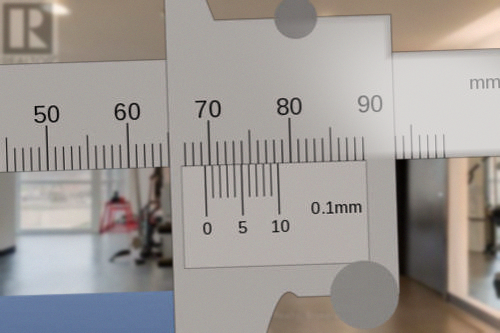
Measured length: 69.4 mm
